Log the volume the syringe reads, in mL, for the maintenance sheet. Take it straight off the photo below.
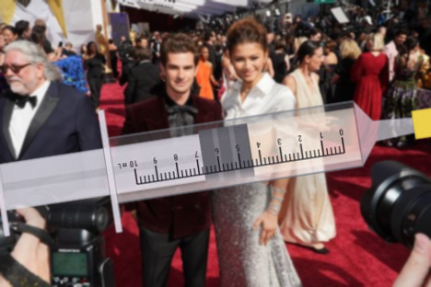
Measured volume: 4.4 mL
